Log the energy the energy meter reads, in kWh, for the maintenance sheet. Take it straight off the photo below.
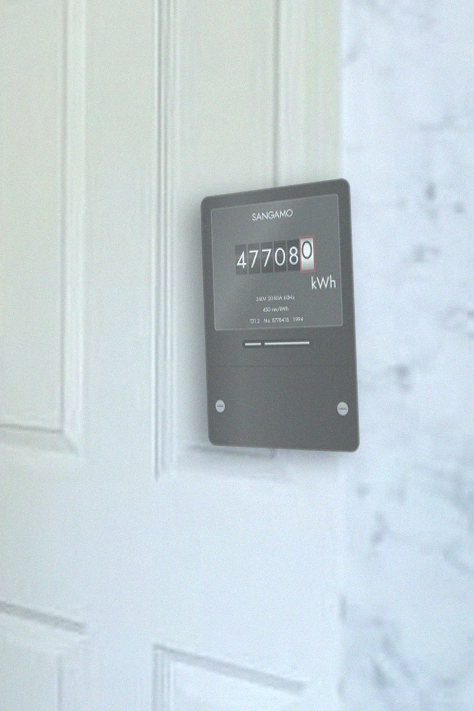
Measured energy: 47708.0 kWh
